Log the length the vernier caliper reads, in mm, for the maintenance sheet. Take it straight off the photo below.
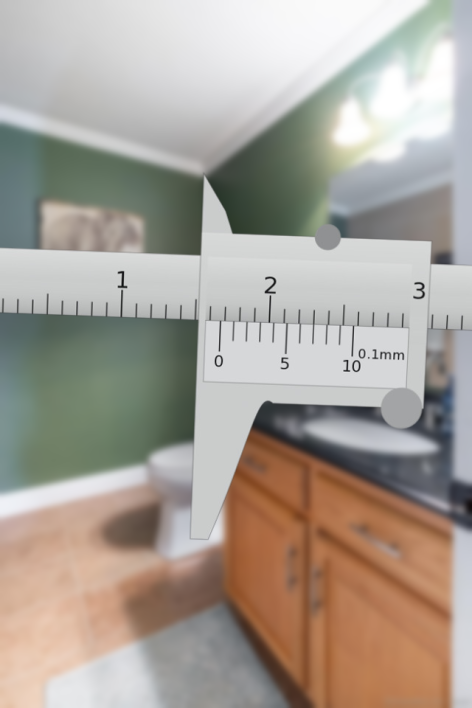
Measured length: 16.7 mm
